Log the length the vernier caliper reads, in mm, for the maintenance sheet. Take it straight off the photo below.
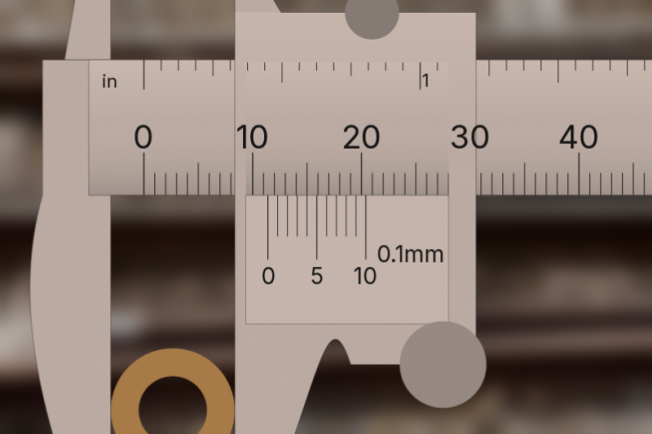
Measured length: 11.4 mm
